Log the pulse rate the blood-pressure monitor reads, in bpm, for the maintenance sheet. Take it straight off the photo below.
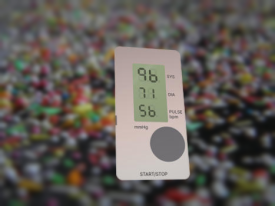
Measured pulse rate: 56 bpm
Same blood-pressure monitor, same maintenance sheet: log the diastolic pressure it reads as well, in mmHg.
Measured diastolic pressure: 71 mmHg
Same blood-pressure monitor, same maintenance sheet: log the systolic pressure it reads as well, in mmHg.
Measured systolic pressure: 96 mmHg
